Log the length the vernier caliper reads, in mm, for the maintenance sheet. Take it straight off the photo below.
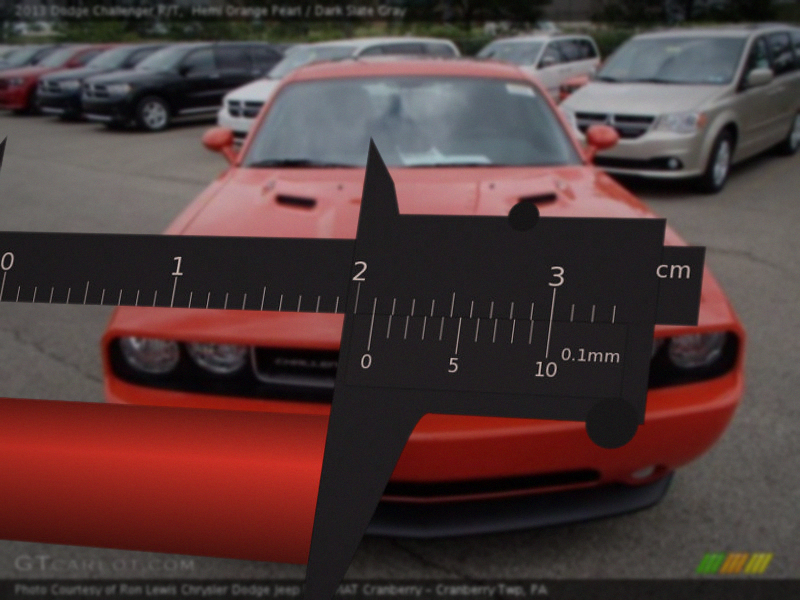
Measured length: 21.0 mm
